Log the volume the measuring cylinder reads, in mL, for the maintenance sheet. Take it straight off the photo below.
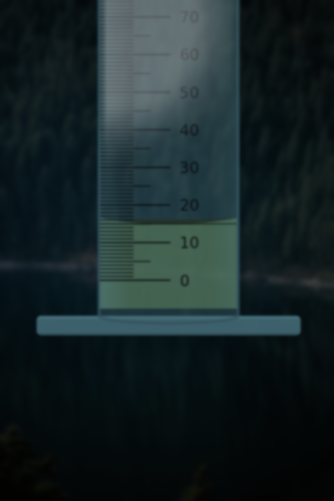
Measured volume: 15 mL
